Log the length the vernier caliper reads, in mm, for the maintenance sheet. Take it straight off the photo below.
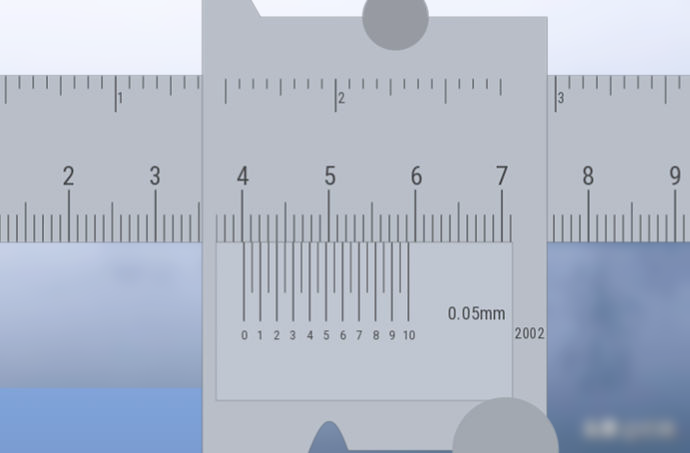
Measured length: 40.2 mm
